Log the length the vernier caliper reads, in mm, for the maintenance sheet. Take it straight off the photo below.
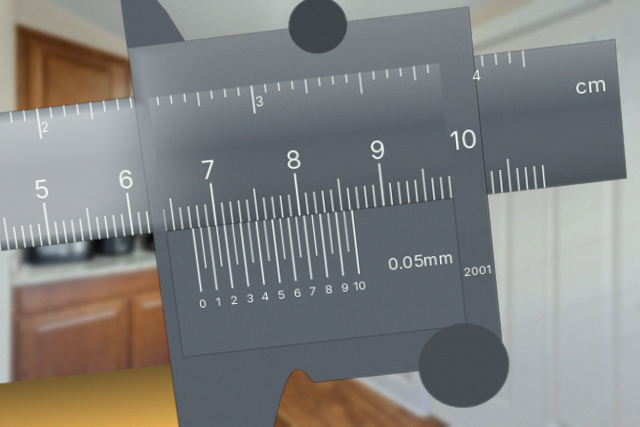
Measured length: 67.2 mm
